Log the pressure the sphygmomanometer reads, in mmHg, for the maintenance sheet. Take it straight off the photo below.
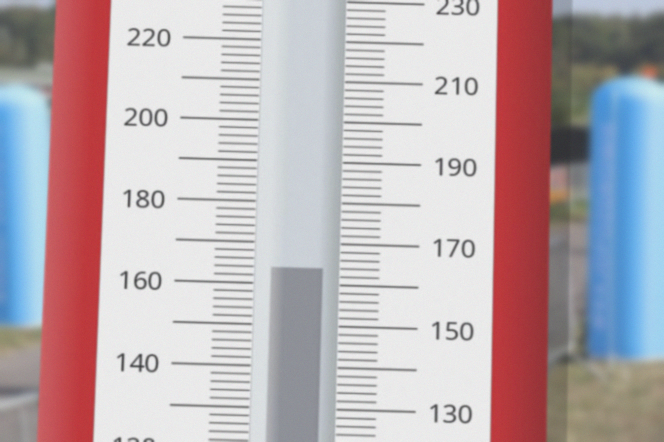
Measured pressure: 164 mmHg
